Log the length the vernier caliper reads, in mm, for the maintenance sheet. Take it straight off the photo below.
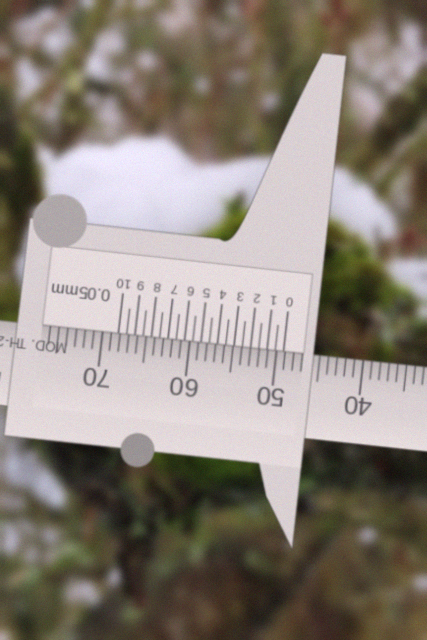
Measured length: 49.2 mm
